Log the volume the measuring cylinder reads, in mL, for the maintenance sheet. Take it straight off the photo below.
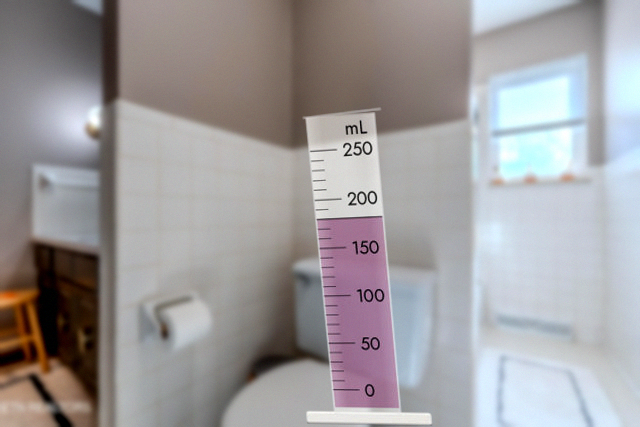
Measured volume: 180 mL
